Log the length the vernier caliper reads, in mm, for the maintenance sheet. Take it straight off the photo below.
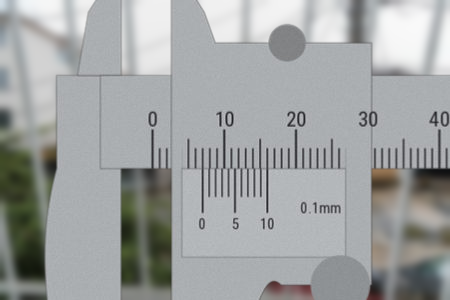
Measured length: 7.0 mm
